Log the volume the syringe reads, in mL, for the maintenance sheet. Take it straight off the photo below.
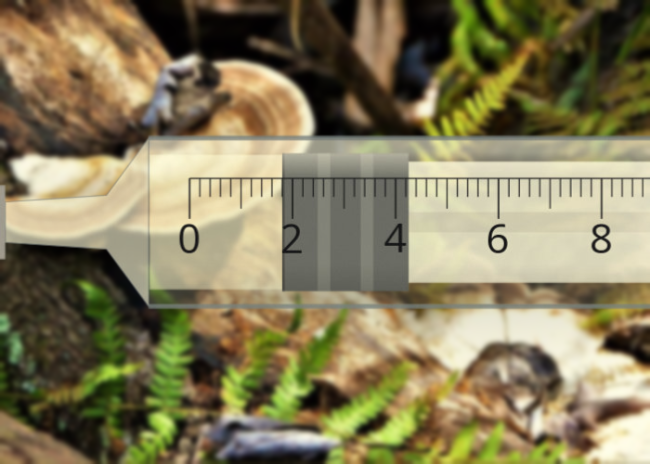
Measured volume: 1.8 mL
